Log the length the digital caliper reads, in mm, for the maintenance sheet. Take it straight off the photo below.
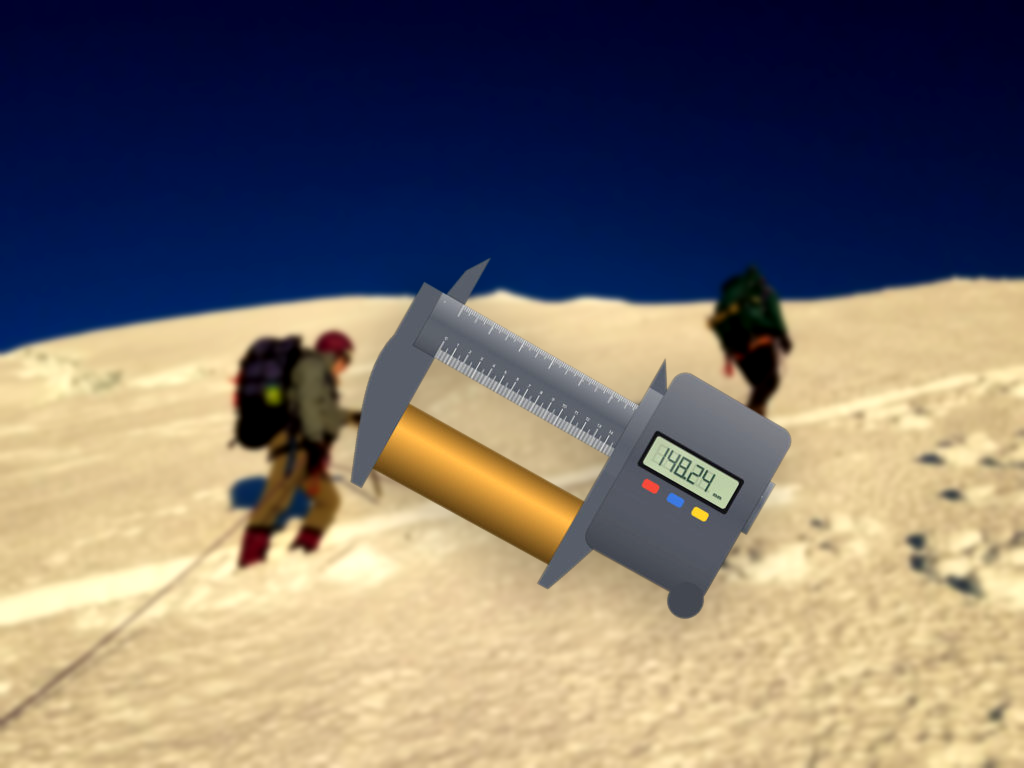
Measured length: 148.24 mm
